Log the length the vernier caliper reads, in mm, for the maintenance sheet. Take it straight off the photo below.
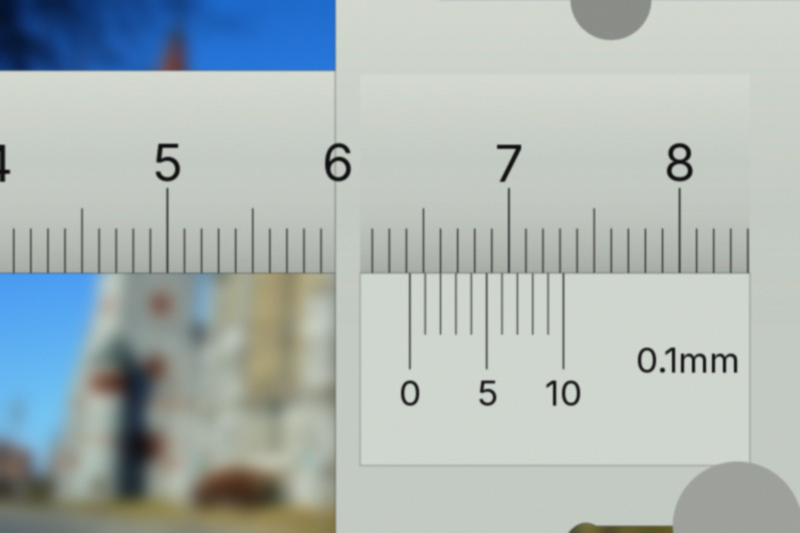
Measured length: 64.2 mm
